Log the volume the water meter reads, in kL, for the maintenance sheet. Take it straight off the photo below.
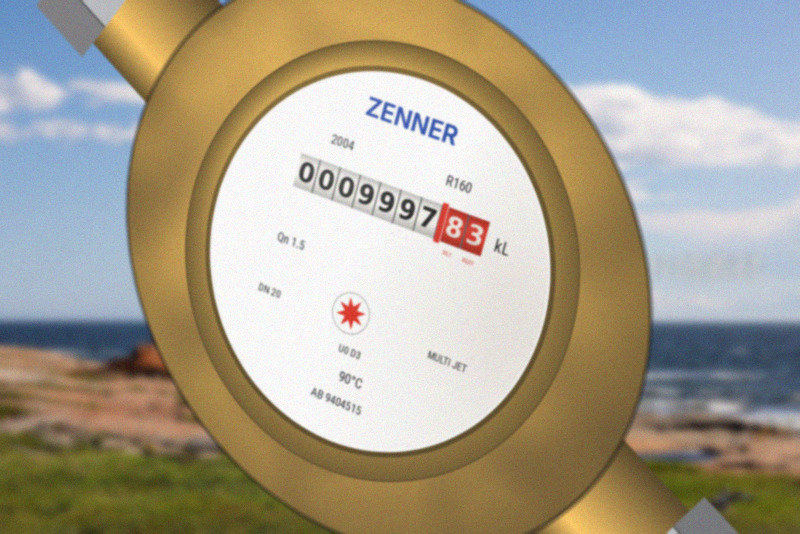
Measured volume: 9997.83 kL
